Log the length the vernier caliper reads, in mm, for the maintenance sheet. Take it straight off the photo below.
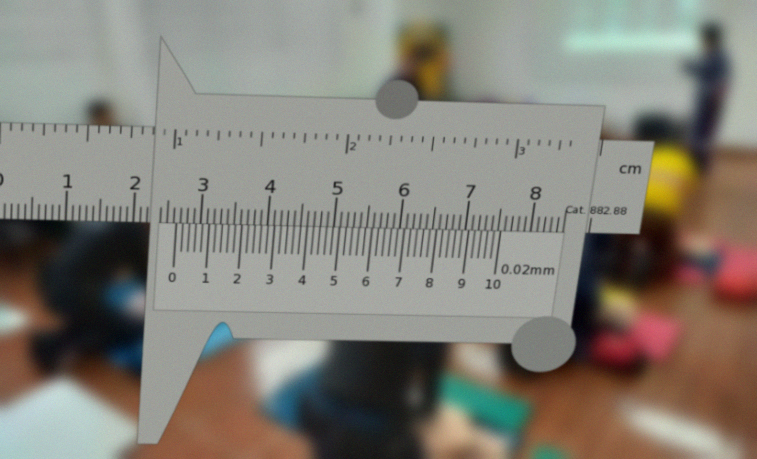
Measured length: 26.4 mm
